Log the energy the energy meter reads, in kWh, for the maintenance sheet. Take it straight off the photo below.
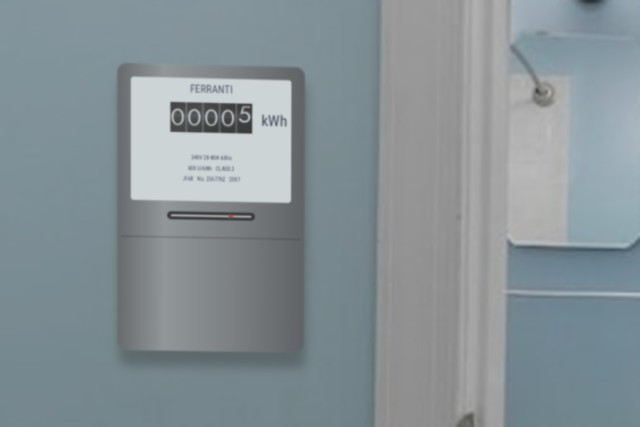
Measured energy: 5 kWh
